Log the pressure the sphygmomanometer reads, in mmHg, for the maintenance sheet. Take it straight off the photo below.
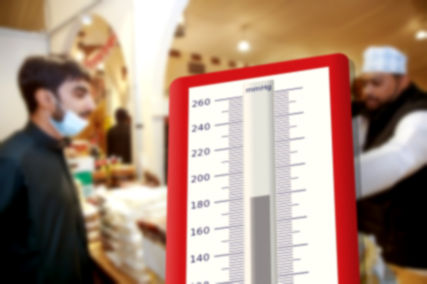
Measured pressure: 180 mmHg
